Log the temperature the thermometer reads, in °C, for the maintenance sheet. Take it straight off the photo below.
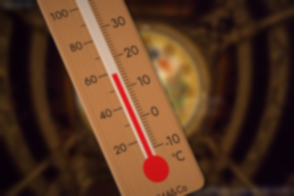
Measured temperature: 15 °C
